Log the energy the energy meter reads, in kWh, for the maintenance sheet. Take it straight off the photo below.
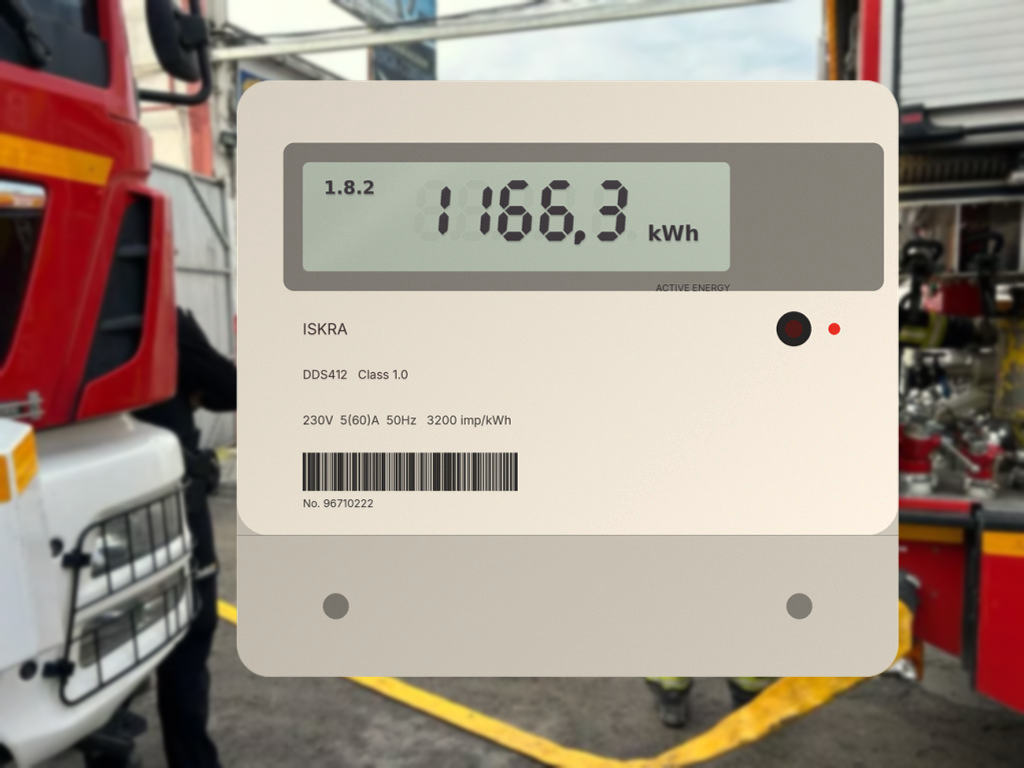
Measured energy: 1166.3 kWh
